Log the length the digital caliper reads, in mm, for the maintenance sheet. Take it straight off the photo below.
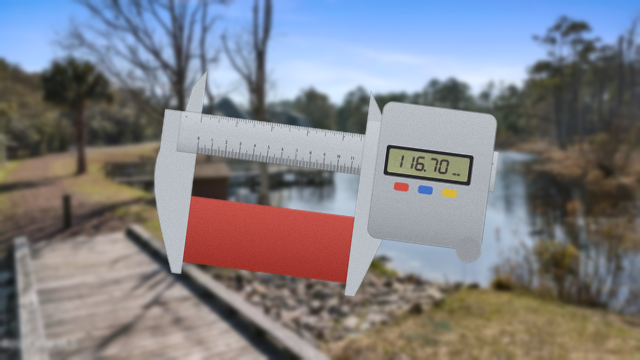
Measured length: 116.70 mm
